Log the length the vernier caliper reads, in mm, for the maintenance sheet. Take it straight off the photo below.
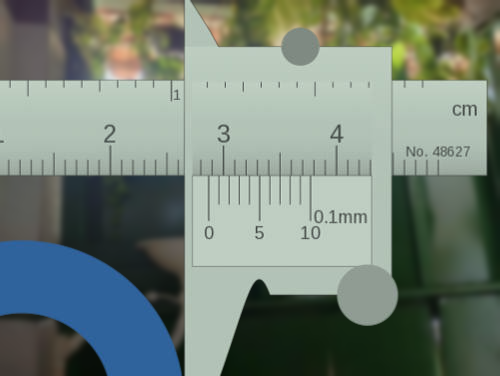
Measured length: 28.7 mm
